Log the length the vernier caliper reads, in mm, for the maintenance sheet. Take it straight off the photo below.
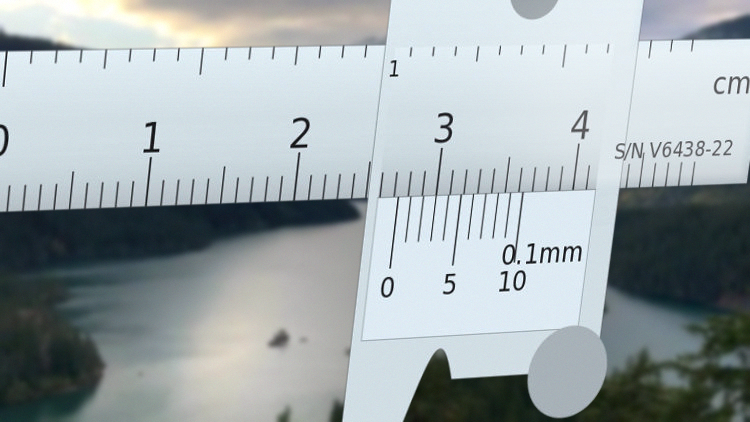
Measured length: 27.3 mm
